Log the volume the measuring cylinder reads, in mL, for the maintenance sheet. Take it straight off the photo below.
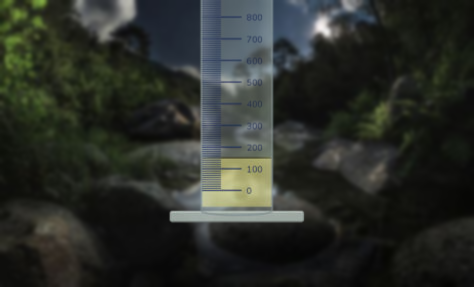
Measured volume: 150 mL
